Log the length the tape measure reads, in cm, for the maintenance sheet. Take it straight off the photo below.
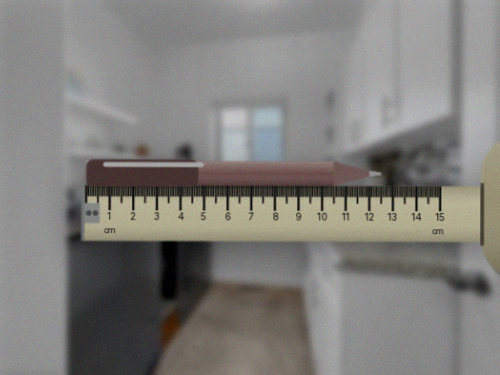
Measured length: 12.5 cm
